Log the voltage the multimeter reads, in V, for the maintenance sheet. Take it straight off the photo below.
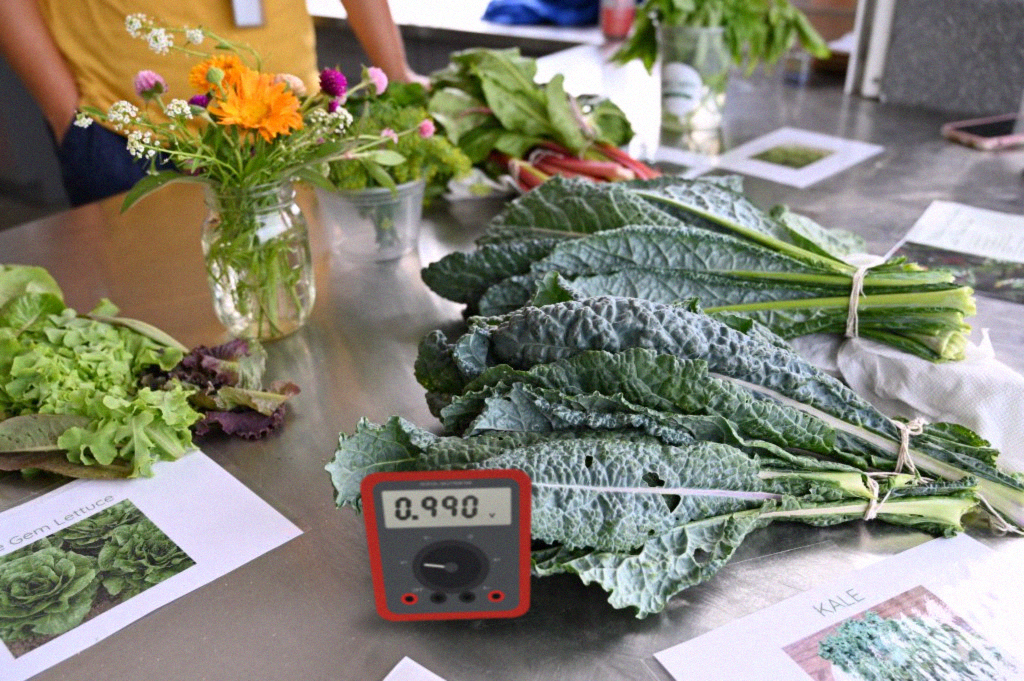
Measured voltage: 0.990 V
